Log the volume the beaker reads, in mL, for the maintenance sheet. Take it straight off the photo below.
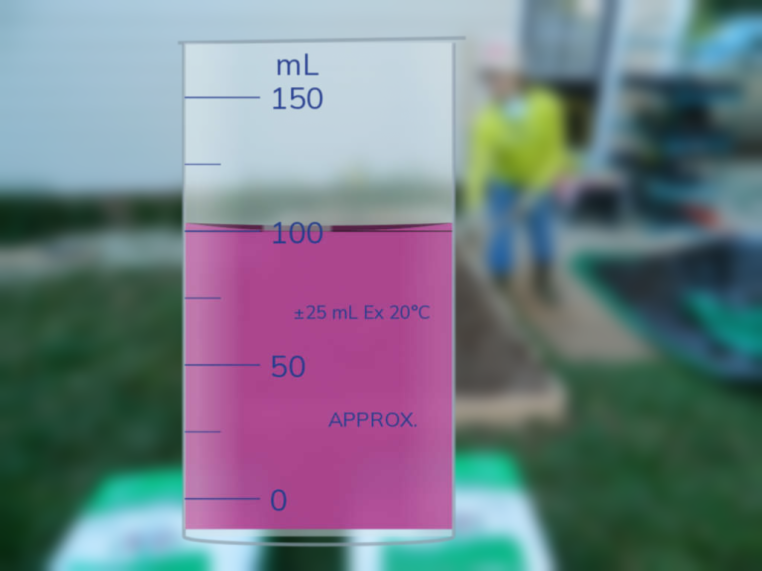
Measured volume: 100 mL
